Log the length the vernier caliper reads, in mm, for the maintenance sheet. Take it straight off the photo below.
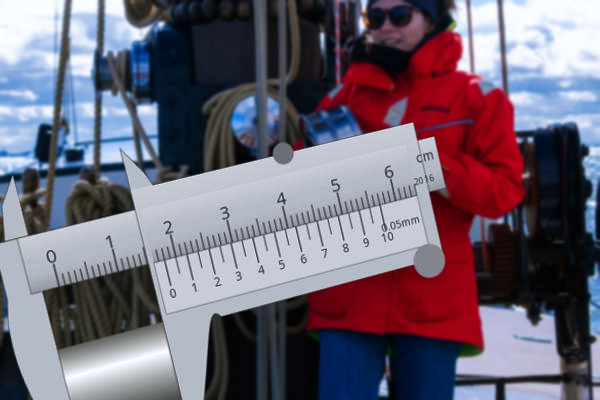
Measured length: 18.0 mm
